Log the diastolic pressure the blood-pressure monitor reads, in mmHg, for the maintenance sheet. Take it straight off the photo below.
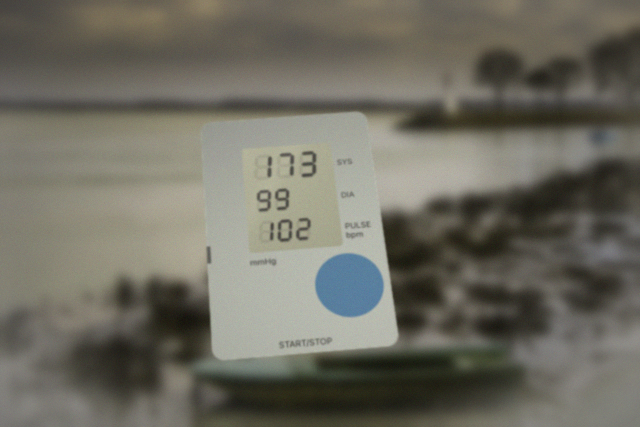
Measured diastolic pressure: 99 mmHg
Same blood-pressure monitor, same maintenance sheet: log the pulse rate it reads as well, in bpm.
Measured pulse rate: 102 bpm
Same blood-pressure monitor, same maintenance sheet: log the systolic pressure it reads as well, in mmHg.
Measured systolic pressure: 173 mmHg
